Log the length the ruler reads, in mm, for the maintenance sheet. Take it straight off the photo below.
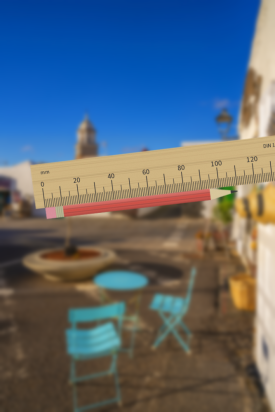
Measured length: 110 mm
